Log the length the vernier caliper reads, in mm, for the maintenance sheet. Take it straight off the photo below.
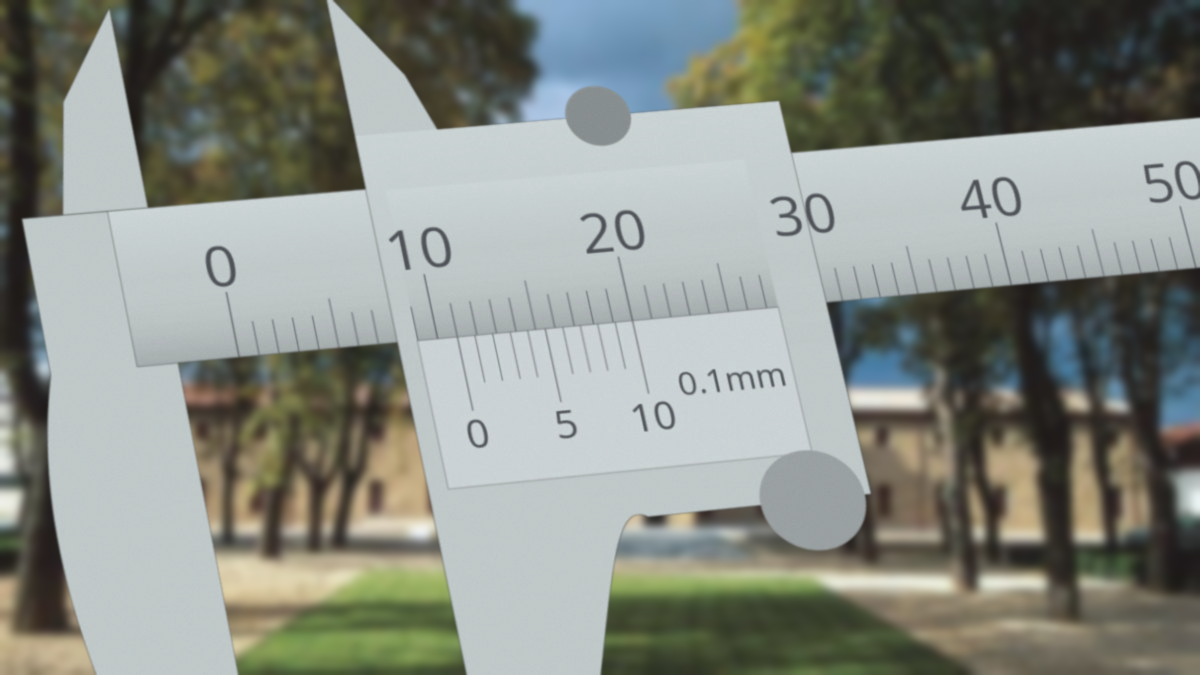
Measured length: 11.0 mm
